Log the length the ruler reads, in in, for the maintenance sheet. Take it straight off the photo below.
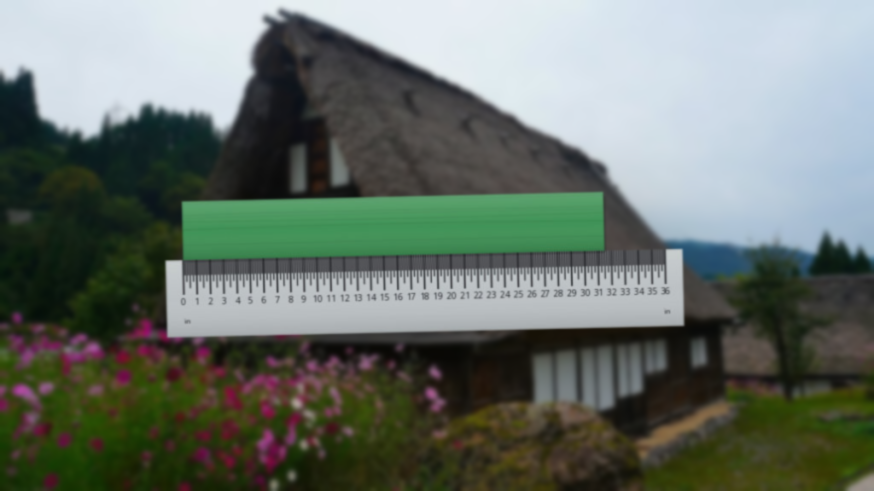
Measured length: 31.5 in
